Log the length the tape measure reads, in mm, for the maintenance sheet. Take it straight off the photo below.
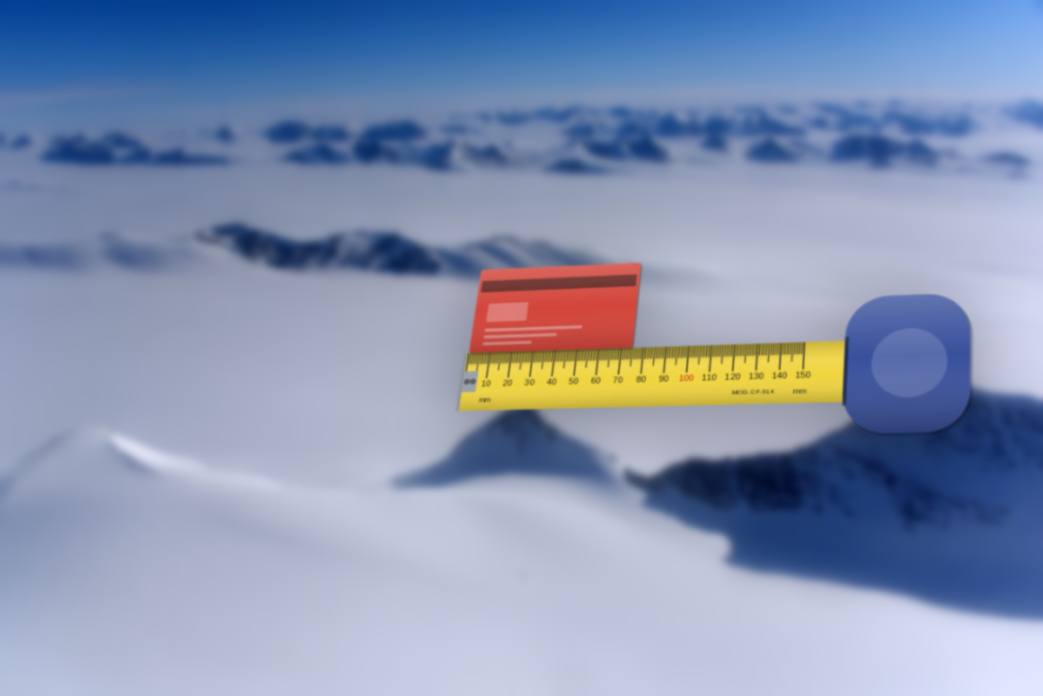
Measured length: 75 mm
